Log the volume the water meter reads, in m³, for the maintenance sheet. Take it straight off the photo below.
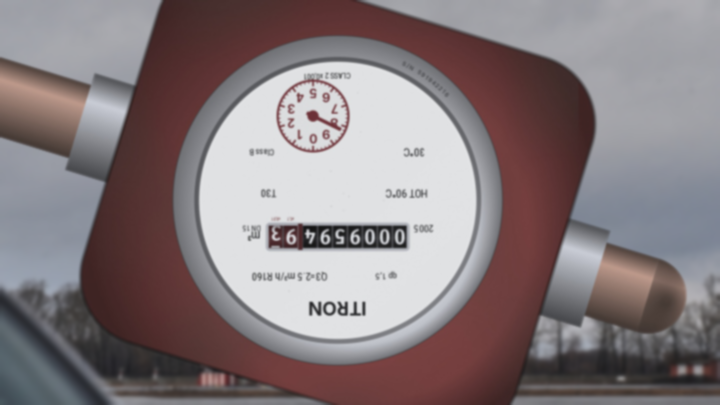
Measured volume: 9594.928 m³
